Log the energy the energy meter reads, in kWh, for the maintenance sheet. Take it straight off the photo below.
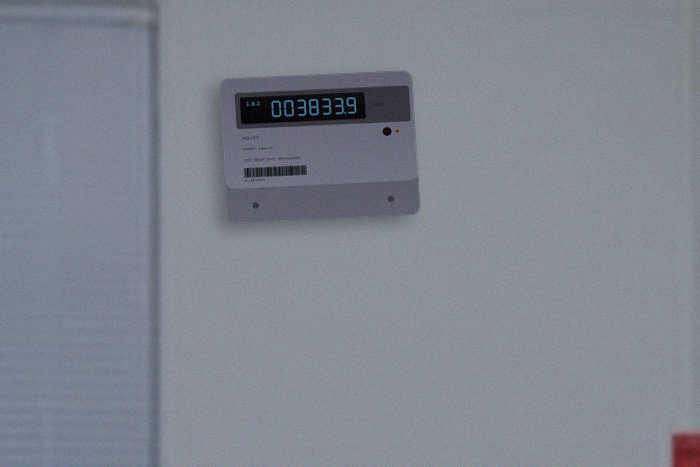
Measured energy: 3833.9 kWh
